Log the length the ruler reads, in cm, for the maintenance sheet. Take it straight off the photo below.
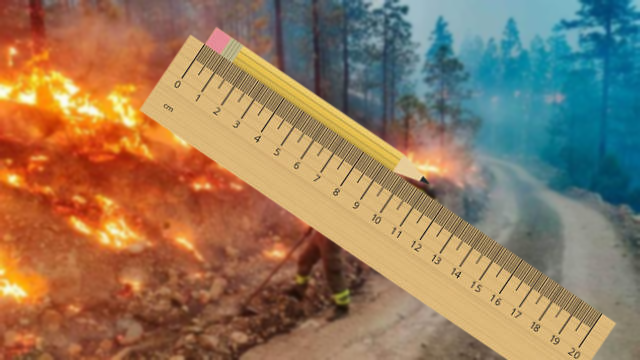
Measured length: 11 cm
